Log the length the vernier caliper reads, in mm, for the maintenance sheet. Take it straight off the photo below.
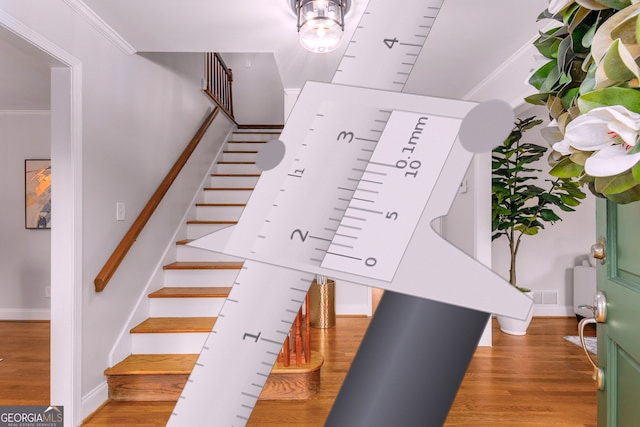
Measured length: 18.9 mm
